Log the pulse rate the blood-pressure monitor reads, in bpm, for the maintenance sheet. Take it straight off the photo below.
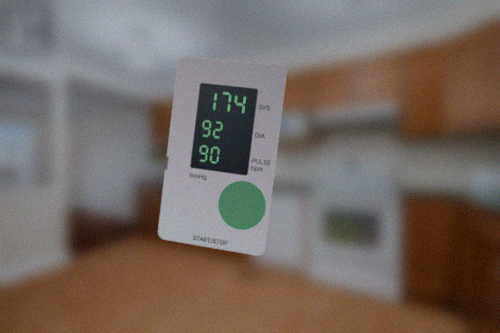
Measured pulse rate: 90 bpm
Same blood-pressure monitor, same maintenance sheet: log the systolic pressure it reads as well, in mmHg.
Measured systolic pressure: 174 mmHg
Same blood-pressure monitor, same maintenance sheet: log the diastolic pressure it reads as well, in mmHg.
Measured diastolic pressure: 92 mmHg
